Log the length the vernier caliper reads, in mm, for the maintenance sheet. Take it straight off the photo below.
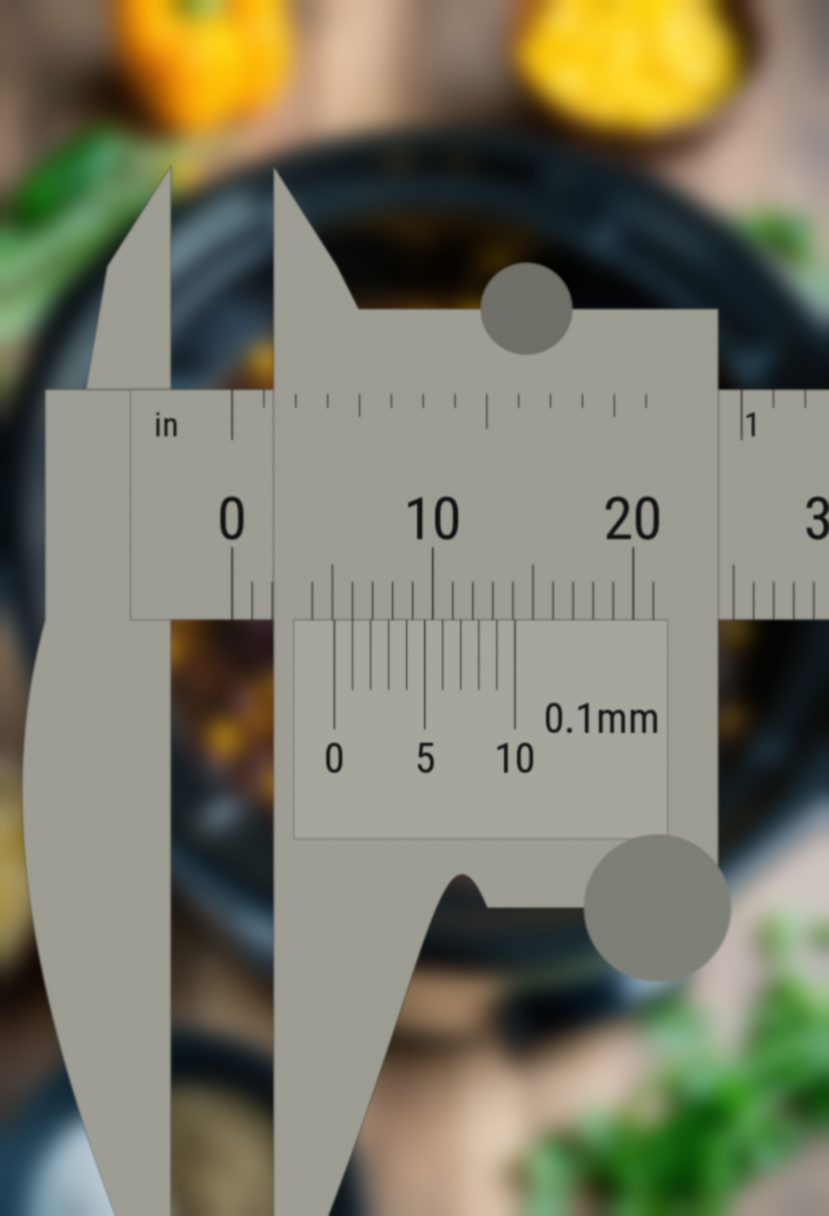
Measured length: 5.1 mm
